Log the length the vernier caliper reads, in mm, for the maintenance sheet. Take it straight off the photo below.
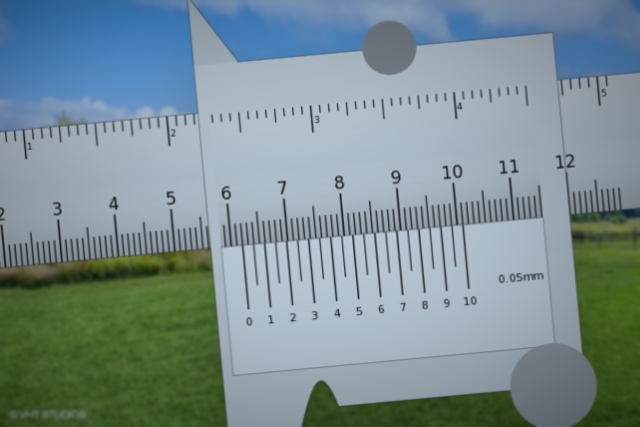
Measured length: 62.0 mm
